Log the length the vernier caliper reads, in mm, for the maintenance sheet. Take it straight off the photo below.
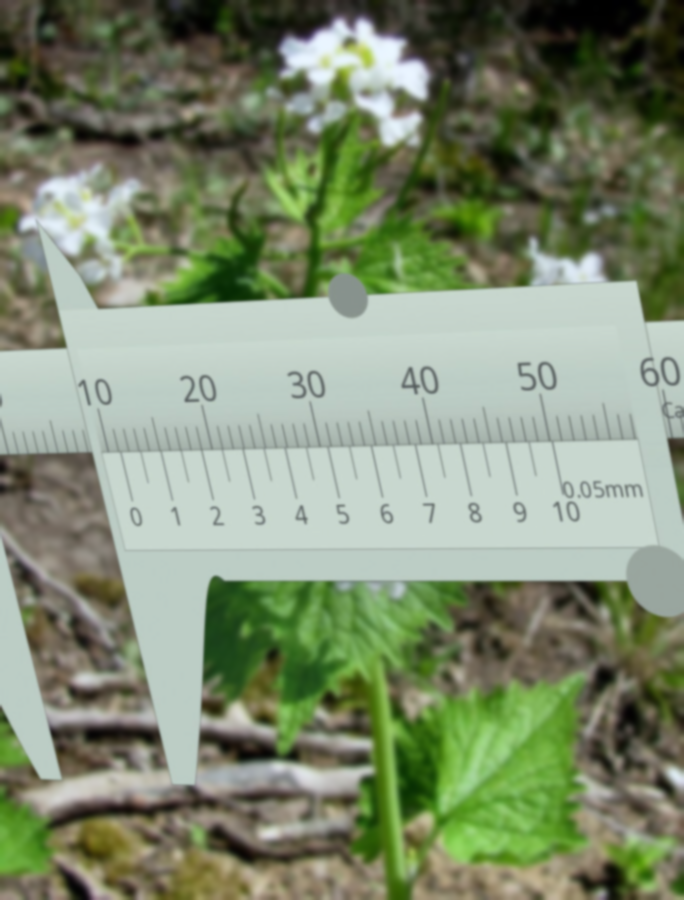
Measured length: 11.2 mm
